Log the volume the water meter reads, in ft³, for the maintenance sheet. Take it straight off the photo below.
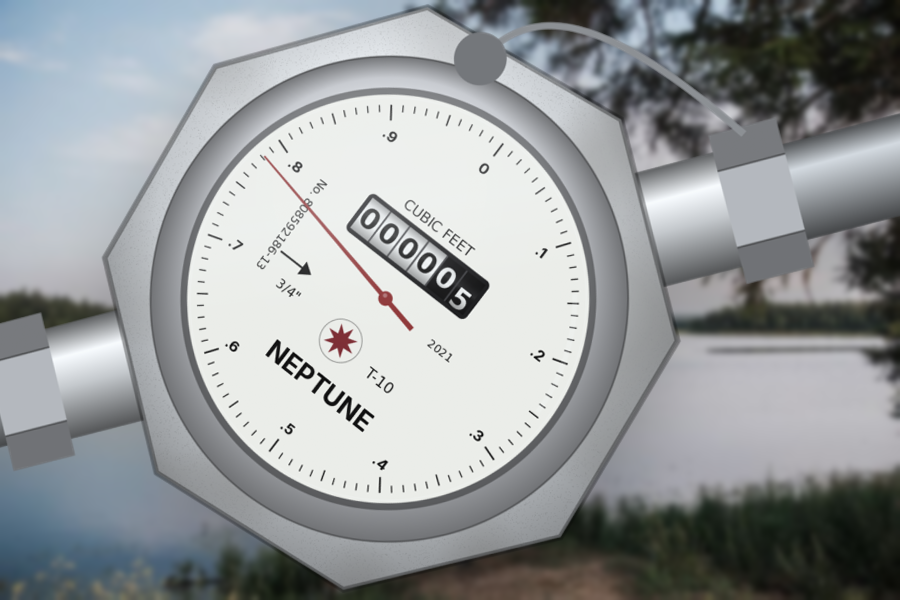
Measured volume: 4.78 ft³
